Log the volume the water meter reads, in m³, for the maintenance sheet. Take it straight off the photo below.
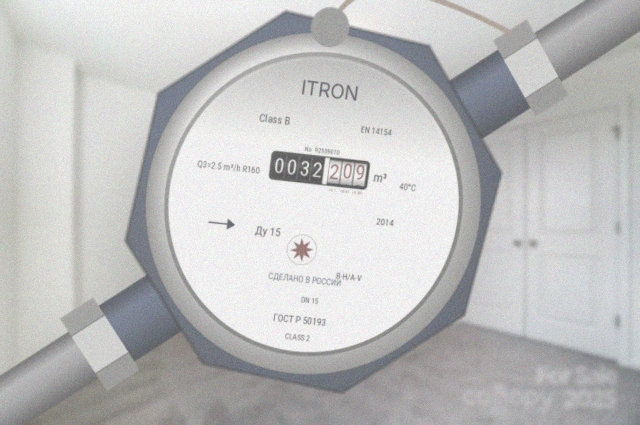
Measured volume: 32.209 m³
